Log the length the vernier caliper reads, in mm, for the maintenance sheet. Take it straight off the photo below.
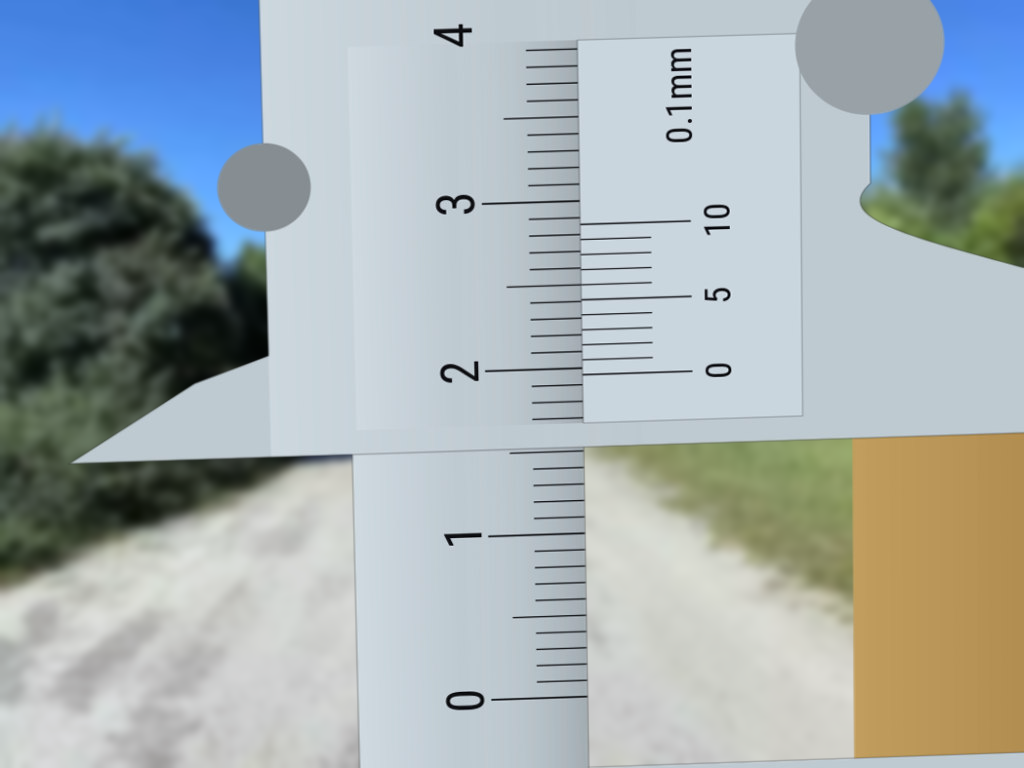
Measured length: 19.6 mm
